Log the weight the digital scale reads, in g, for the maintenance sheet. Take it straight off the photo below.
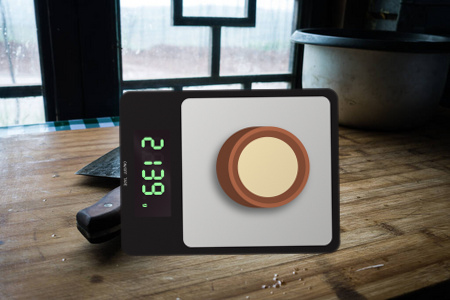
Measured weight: 2139 g
